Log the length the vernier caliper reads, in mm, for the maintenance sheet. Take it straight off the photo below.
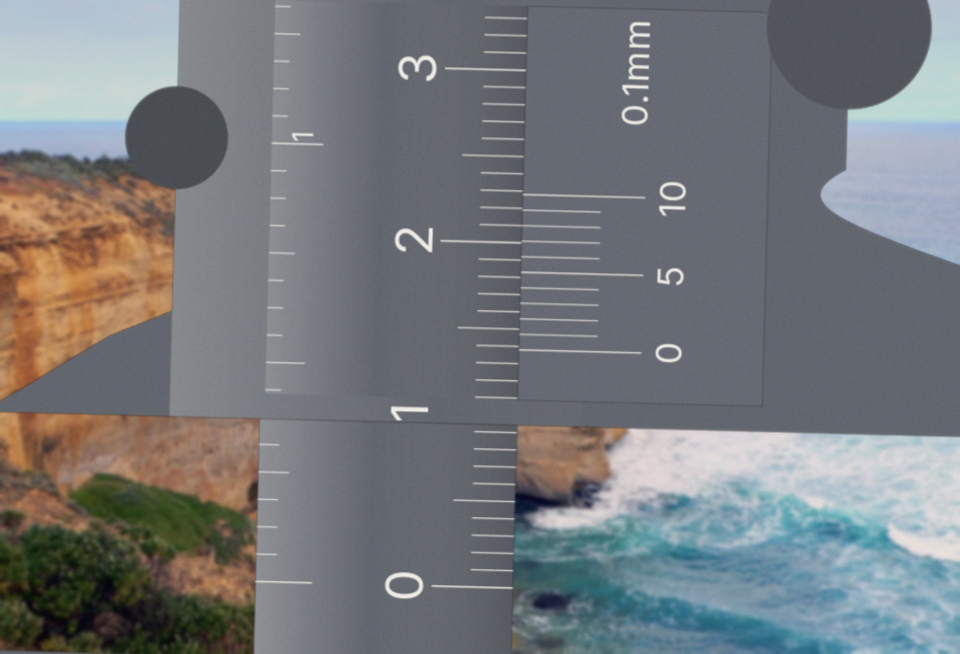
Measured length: 13.8 mm
